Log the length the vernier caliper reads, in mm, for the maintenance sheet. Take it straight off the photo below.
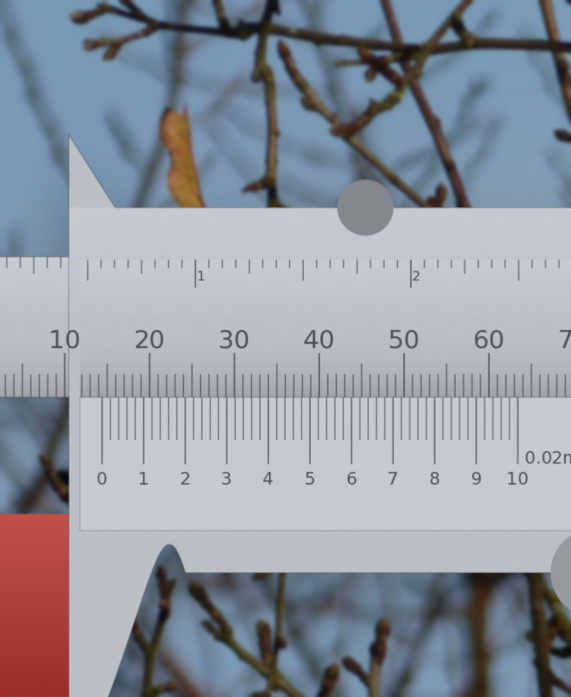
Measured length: 14.4 mm
